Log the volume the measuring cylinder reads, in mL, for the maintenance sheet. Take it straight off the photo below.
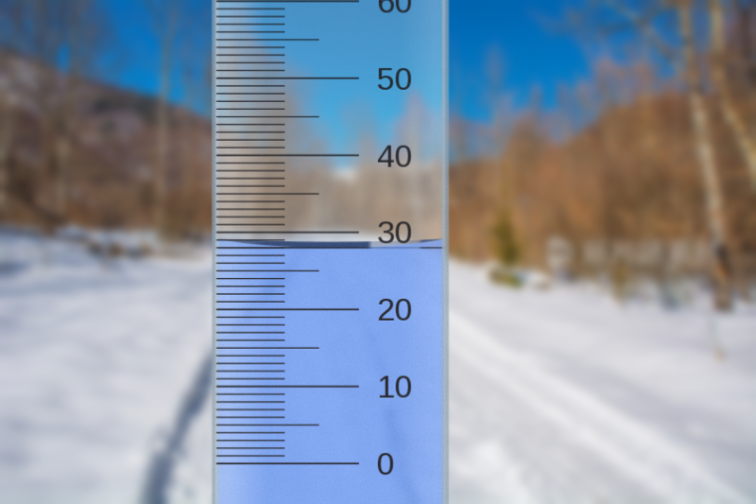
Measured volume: 28 mL
